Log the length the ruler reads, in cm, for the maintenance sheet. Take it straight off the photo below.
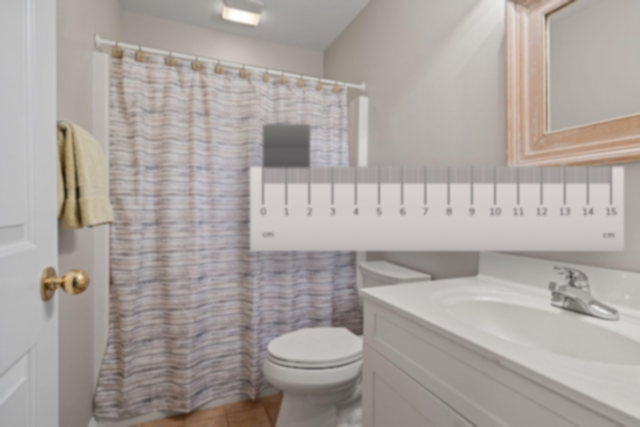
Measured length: 2 cm
